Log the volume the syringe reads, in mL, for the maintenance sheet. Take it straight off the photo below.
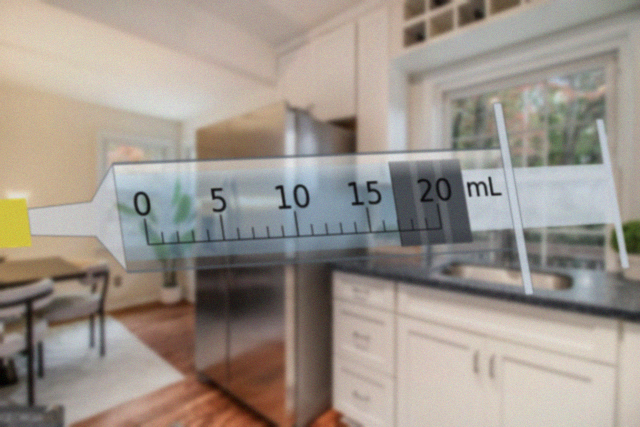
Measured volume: 17 mL
